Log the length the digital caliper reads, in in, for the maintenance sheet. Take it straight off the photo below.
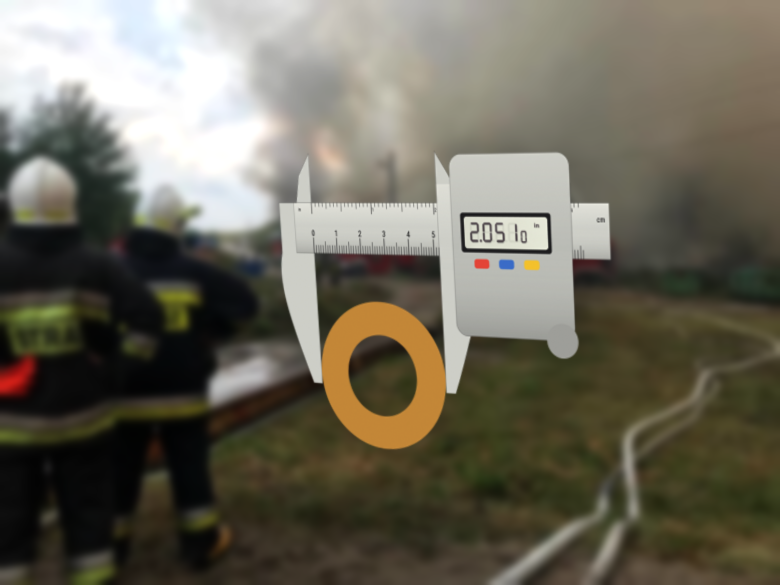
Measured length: 2.0510 in
